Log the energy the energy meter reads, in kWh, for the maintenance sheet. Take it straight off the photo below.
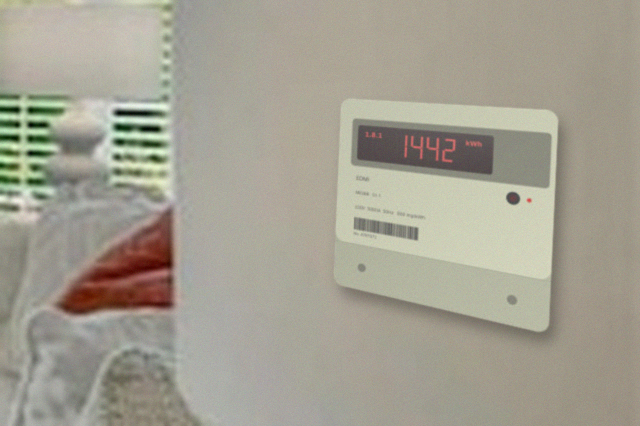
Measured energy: 1442 kWh
